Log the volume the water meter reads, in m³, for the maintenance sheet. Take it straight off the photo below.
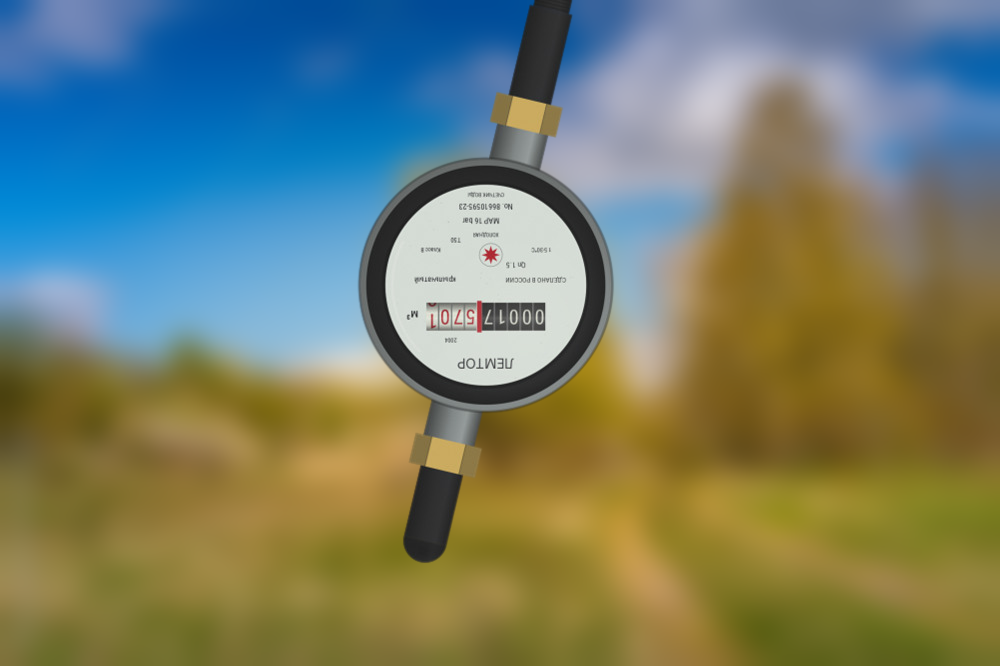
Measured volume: 17.5701 m³
